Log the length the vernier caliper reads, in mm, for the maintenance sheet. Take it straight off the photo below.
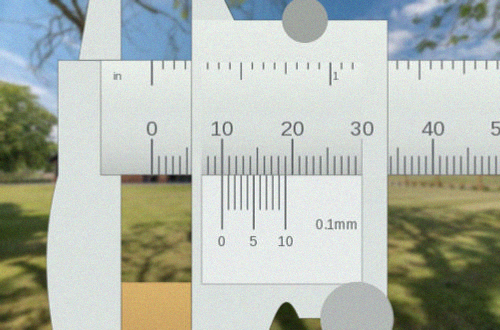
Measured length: 10.0 mm
